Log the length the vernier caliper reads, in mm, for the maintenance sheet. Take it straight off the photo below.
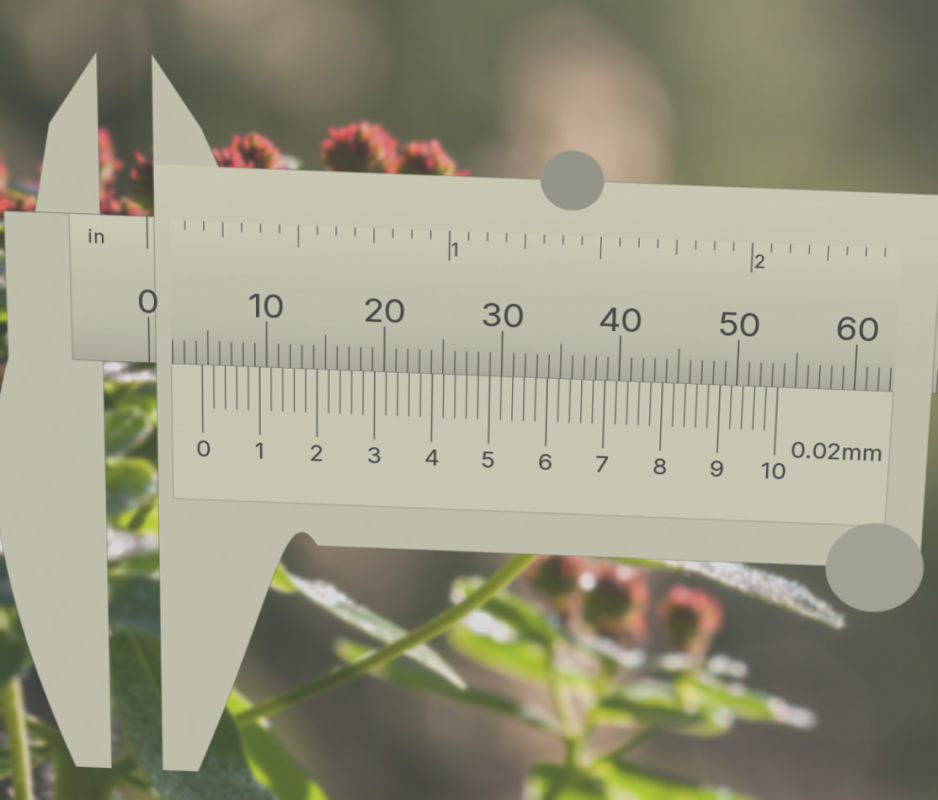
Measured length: 4.5 mm
